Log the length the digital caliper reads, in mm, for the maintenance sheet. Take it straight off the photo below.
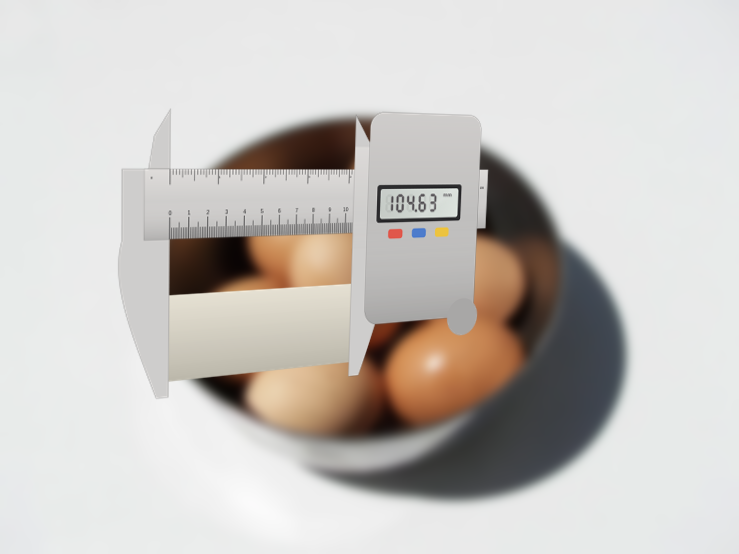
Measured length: 104.63 mm
